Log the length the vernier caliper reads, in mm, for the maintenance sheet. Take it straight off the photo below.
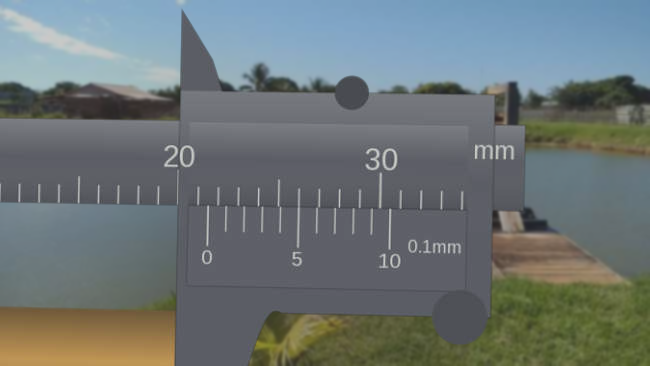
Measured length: 21.5 mm
